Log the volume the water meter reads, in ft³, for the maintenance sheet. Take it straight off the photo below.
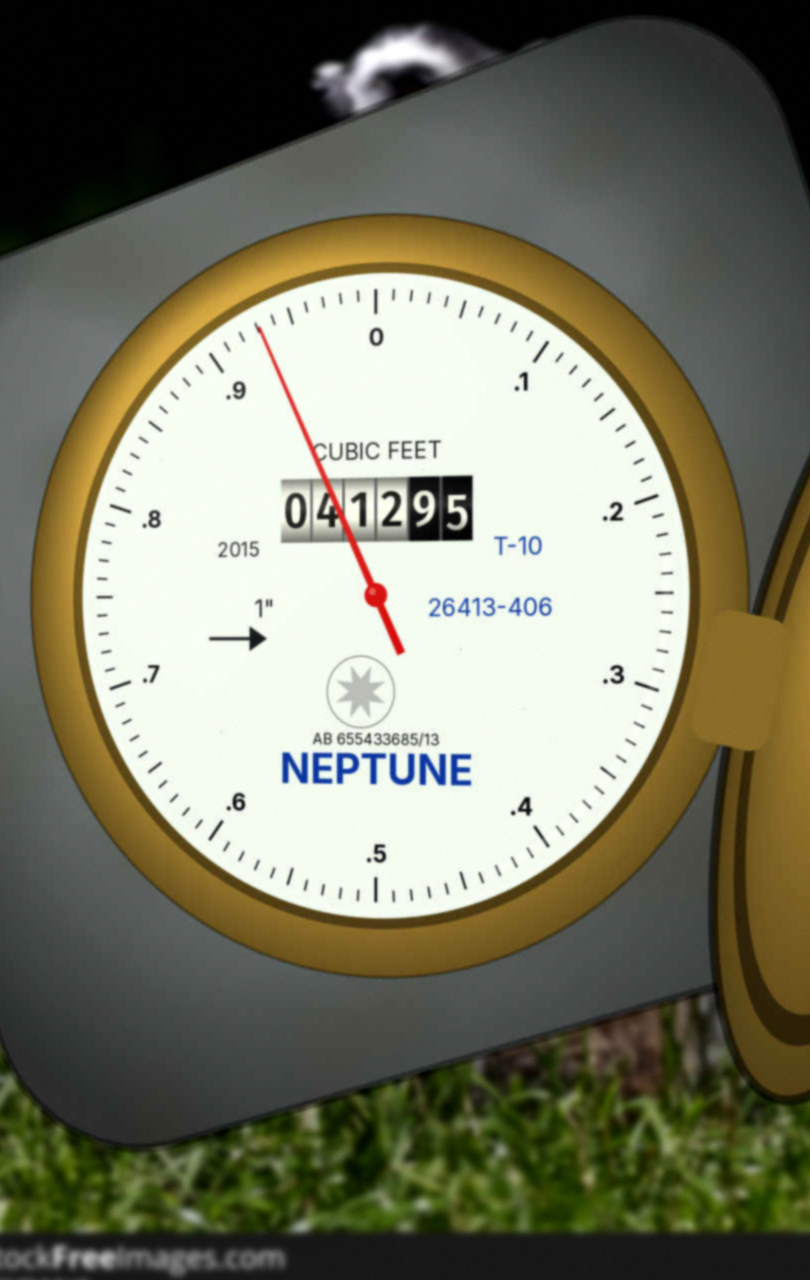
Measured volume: 41294.93 ft³
